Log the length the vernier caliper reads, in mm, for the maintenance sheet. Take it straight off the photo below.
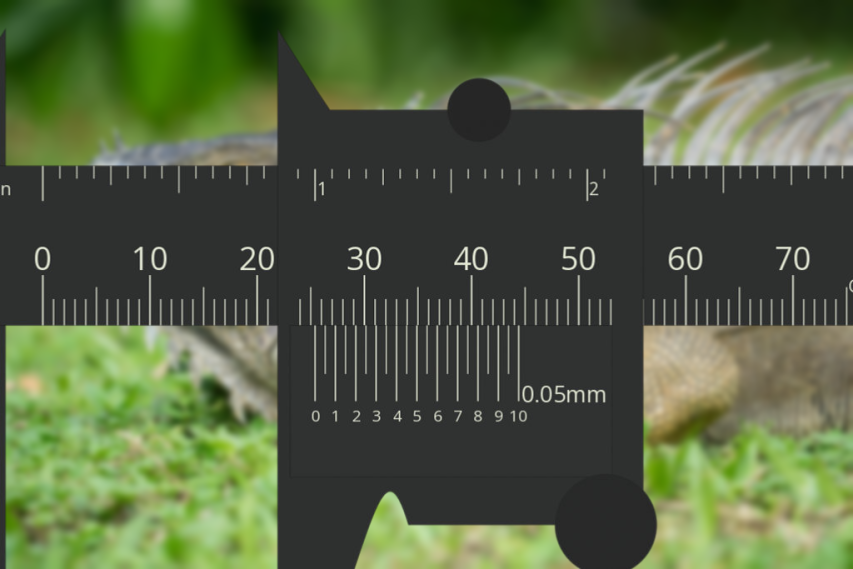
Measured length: 25.4 mm
